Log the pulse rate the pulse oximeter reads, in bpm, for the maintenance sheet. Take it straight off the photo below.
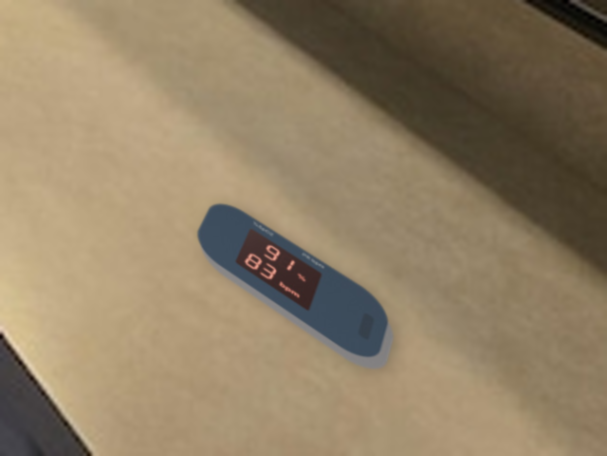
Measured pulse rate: 83 bpm
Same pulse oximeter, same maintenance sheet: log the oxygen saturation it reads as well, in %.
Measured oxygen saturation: 91 %
